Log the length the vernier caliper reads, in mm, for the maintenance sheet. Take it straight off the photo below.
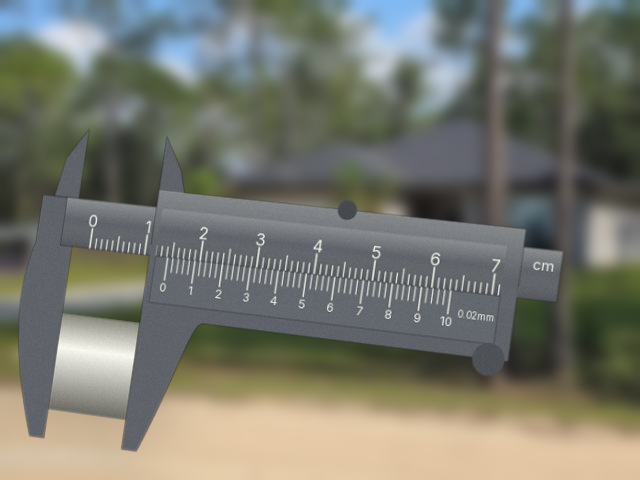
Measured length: 14.2 mm
